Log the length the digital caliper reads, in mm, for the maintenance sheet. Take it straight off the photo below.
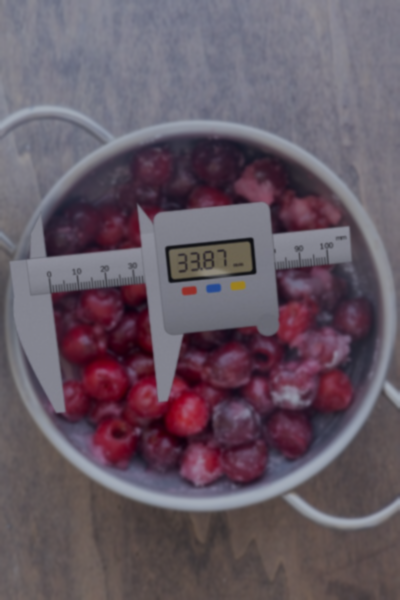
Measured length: 33.87 mm
